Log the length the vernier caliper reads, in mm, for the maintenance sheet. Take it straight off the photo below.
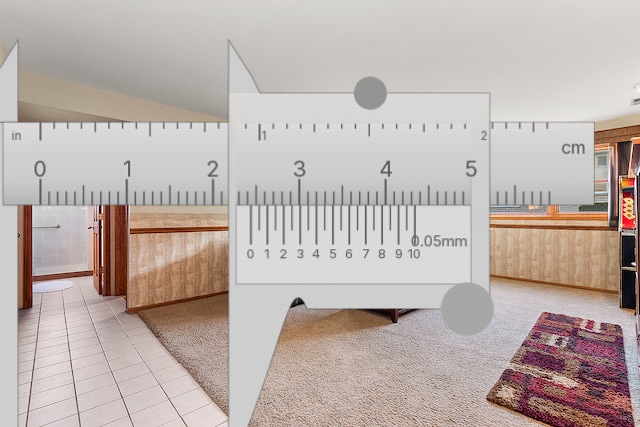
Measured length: 24.4 mm
